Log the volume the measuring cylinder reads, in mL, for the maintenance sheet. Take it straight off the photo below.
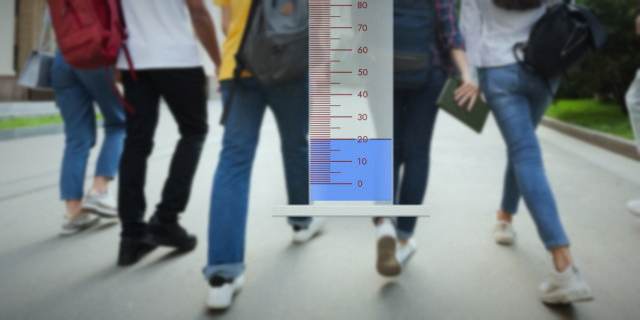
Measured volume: 20 mL
